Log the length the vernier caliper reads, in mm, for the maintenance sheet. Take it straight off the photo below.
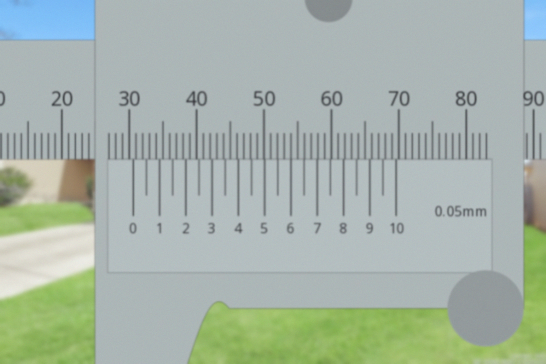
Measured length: 30.6 mm
